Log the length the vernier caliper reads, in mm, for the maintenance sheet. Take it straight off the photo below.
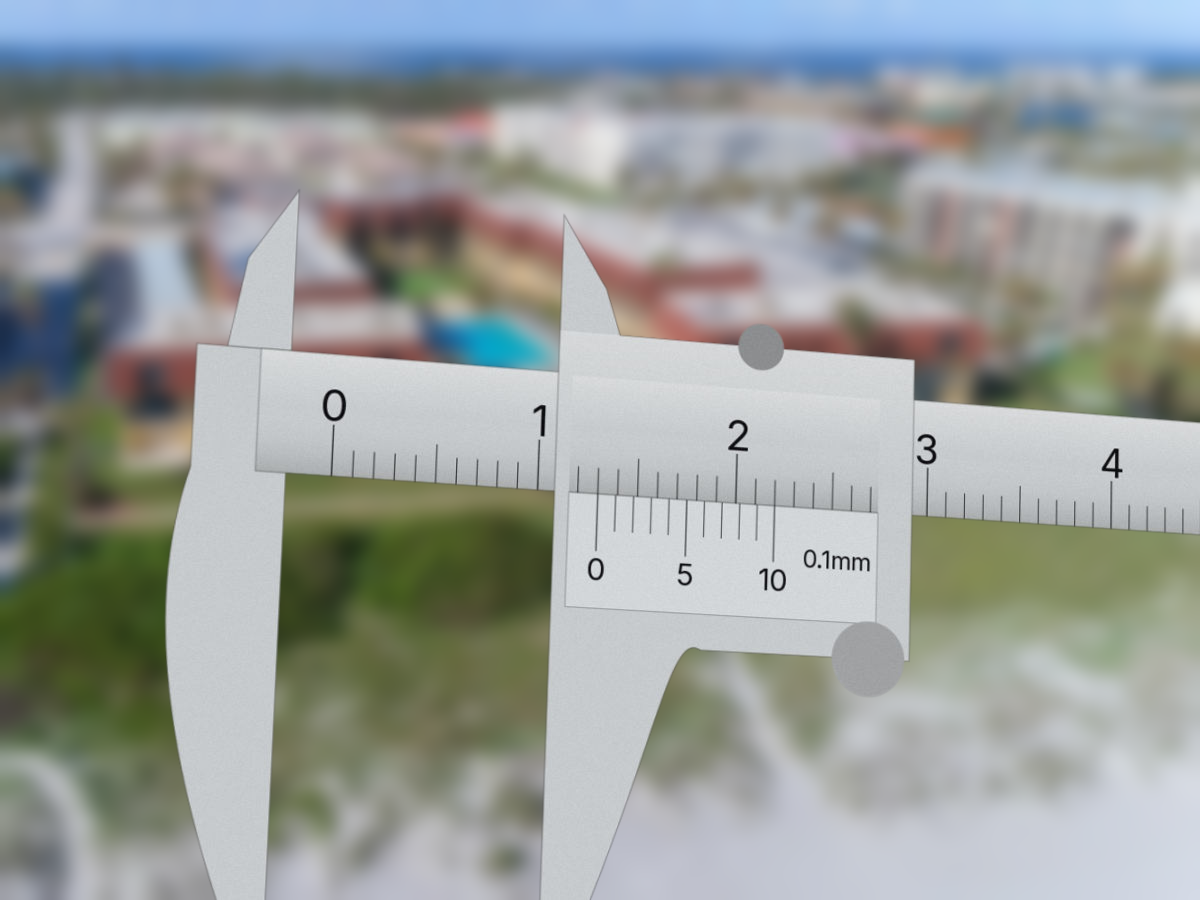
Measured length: 13.0 mm
